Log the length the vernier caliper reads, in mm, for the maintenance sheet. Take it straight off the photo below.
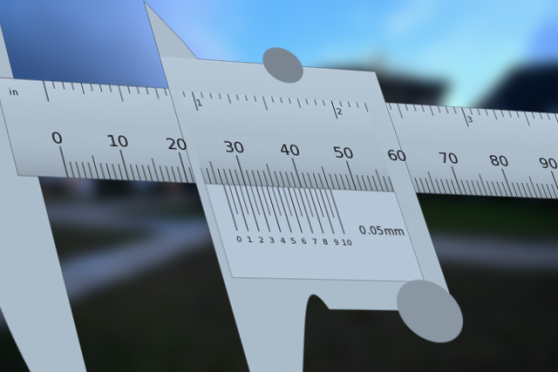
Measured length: 26.2 mm
